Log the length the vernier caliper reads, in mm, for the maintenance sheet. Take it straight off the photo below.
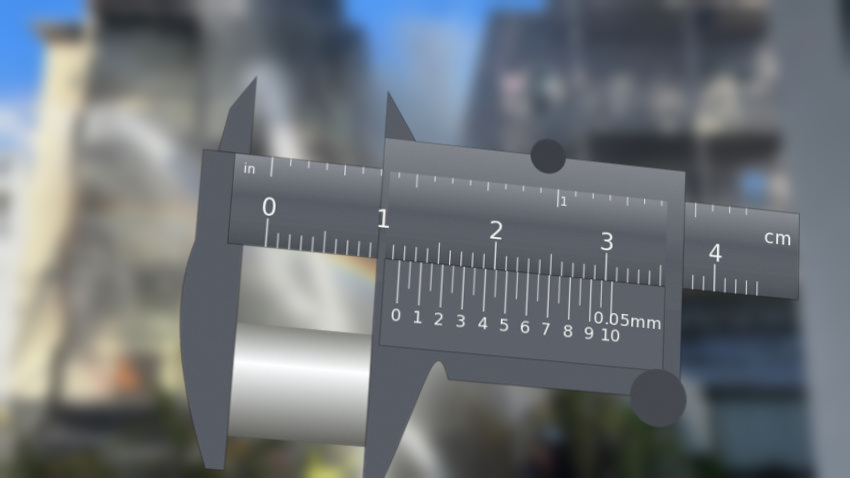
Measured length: 11.6 mm
